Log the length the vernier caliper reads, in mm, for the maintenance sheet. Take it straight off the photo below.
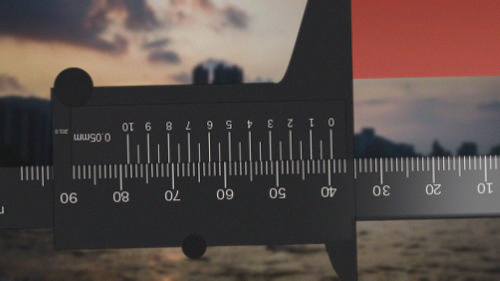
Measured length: 39.5 mm
